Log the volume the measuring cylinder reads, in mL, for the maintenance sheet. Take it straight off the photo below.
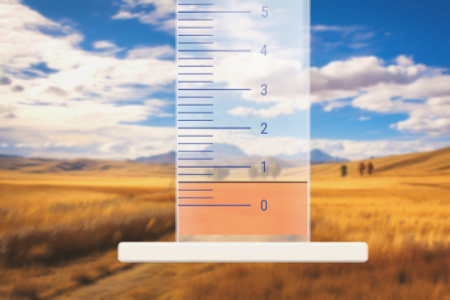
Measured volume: 0.6 mL
